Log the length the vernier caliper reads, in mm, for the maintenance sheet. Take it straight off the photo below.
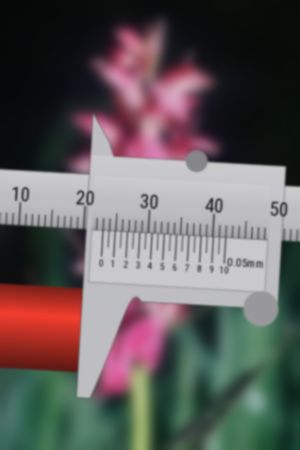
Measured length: 23.0 mm
